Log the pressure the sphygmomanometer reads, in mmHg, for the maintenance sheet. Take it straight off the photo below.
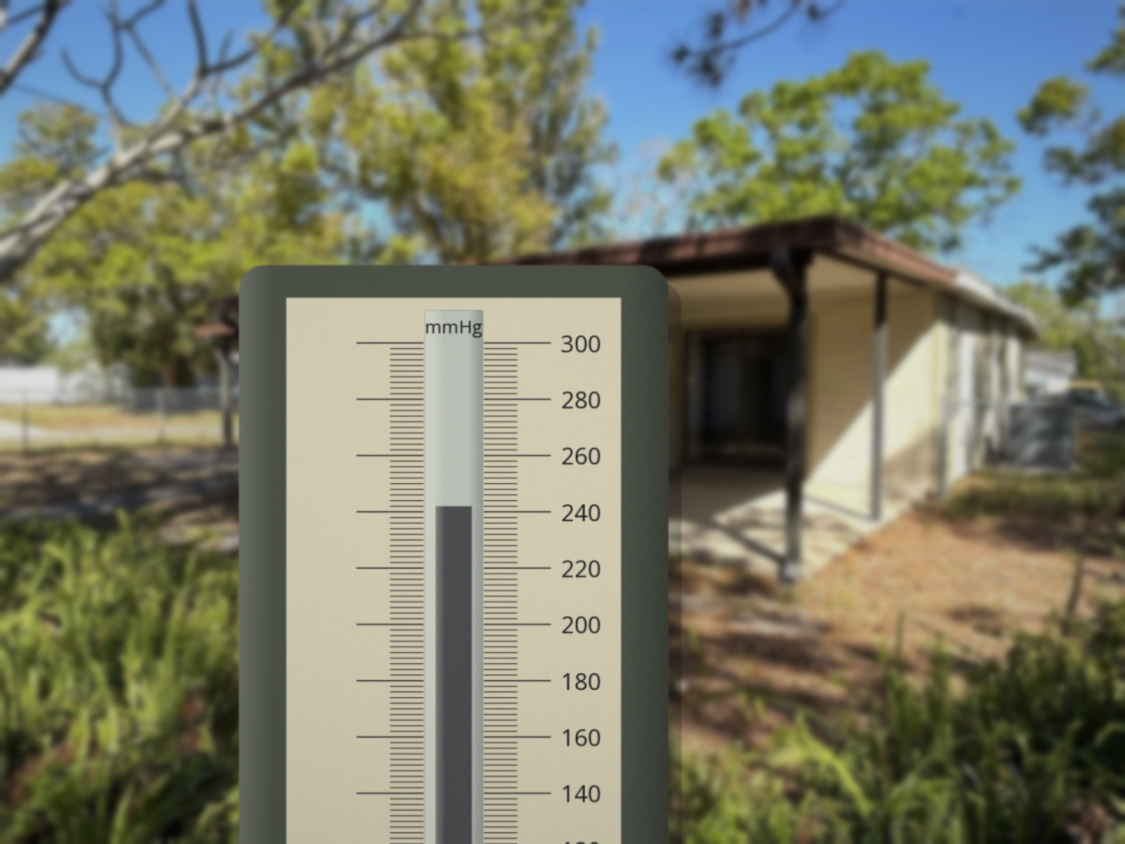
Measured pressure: 242 mmHg
